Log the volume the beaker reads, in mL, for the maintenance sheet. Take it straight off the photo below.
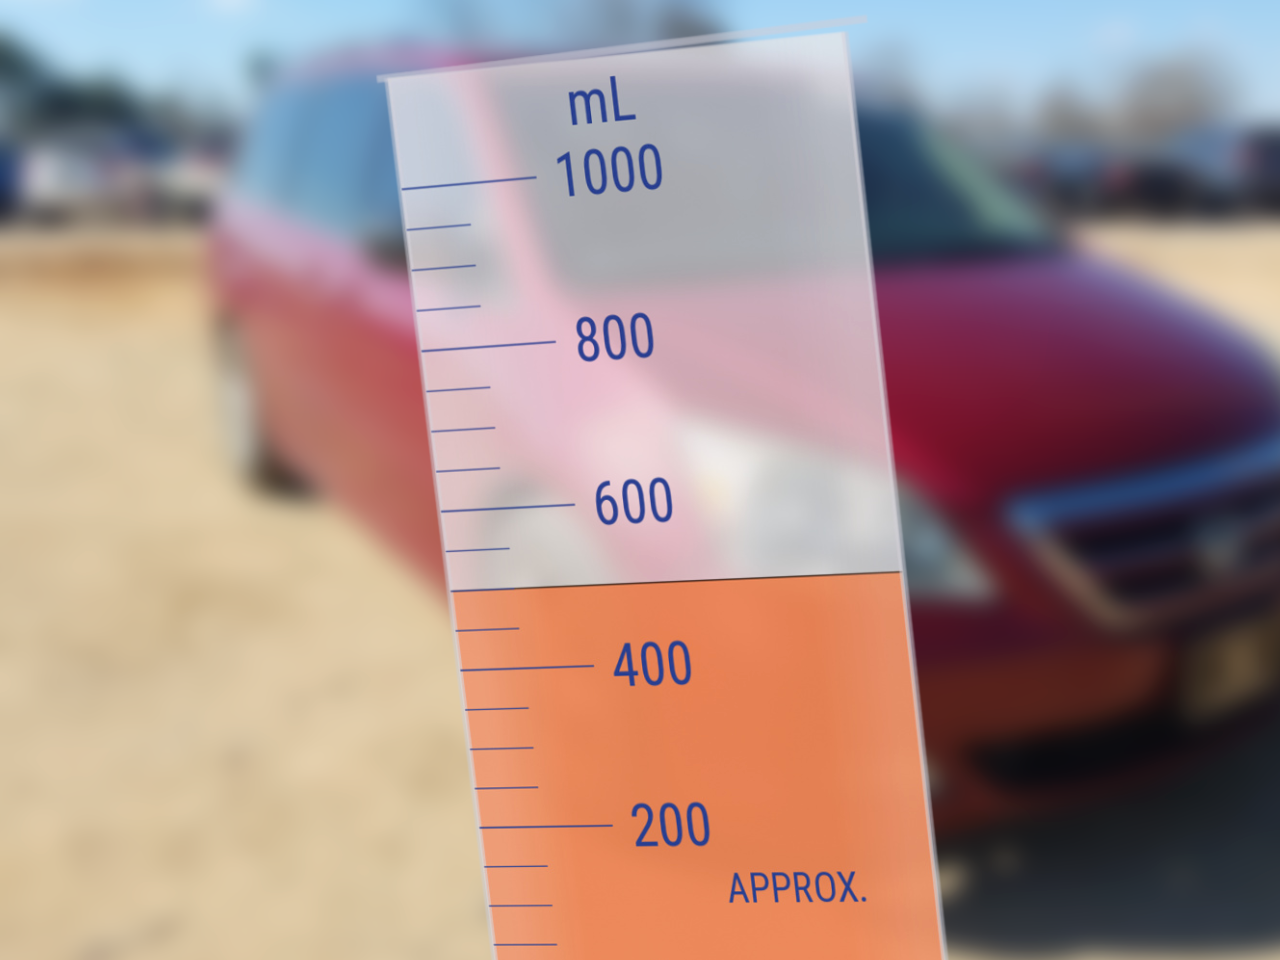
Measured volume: 500 mL
